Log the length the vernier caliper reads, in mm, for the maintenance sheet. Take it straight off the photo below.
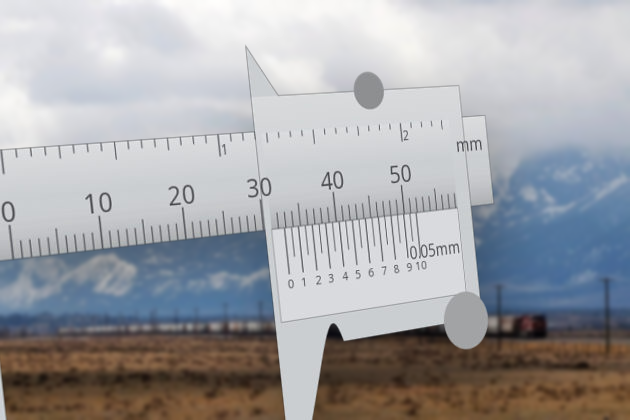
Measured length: 32.8 mm
